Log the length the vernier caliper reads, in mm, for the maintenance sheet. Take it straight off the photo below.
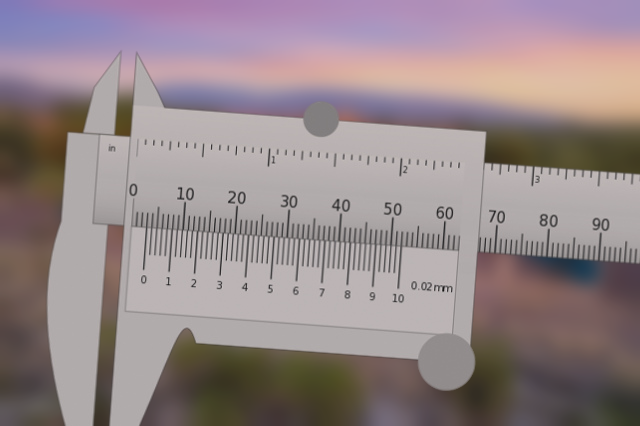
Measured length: 3.0 mm
